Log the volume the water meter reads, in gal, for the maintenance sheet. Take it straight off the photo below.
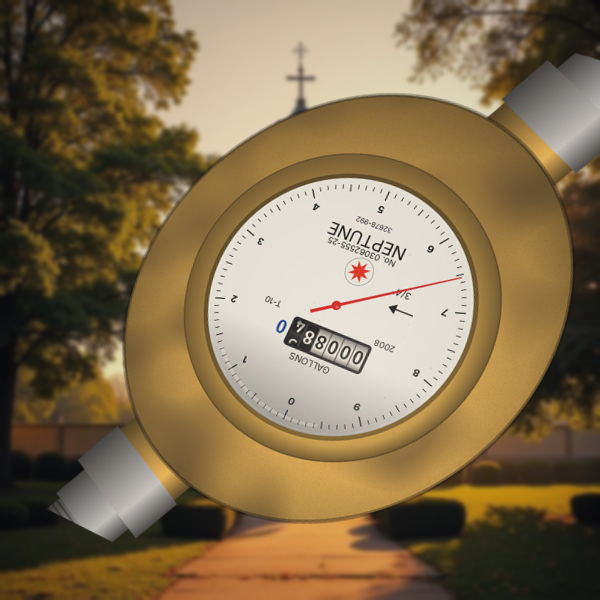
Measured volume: 8836.5 gal
